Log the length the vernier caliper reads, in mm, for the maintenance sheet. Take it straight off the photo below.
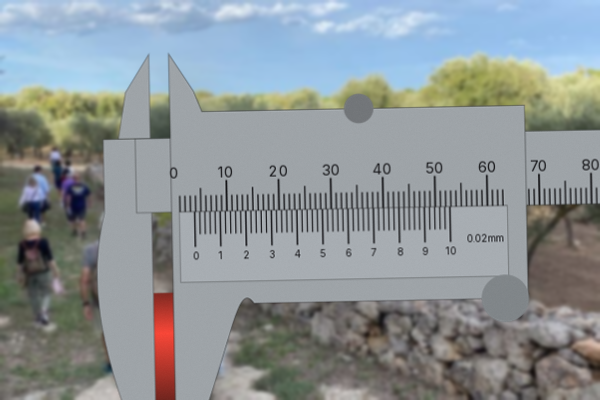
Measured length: 3.8 mm
